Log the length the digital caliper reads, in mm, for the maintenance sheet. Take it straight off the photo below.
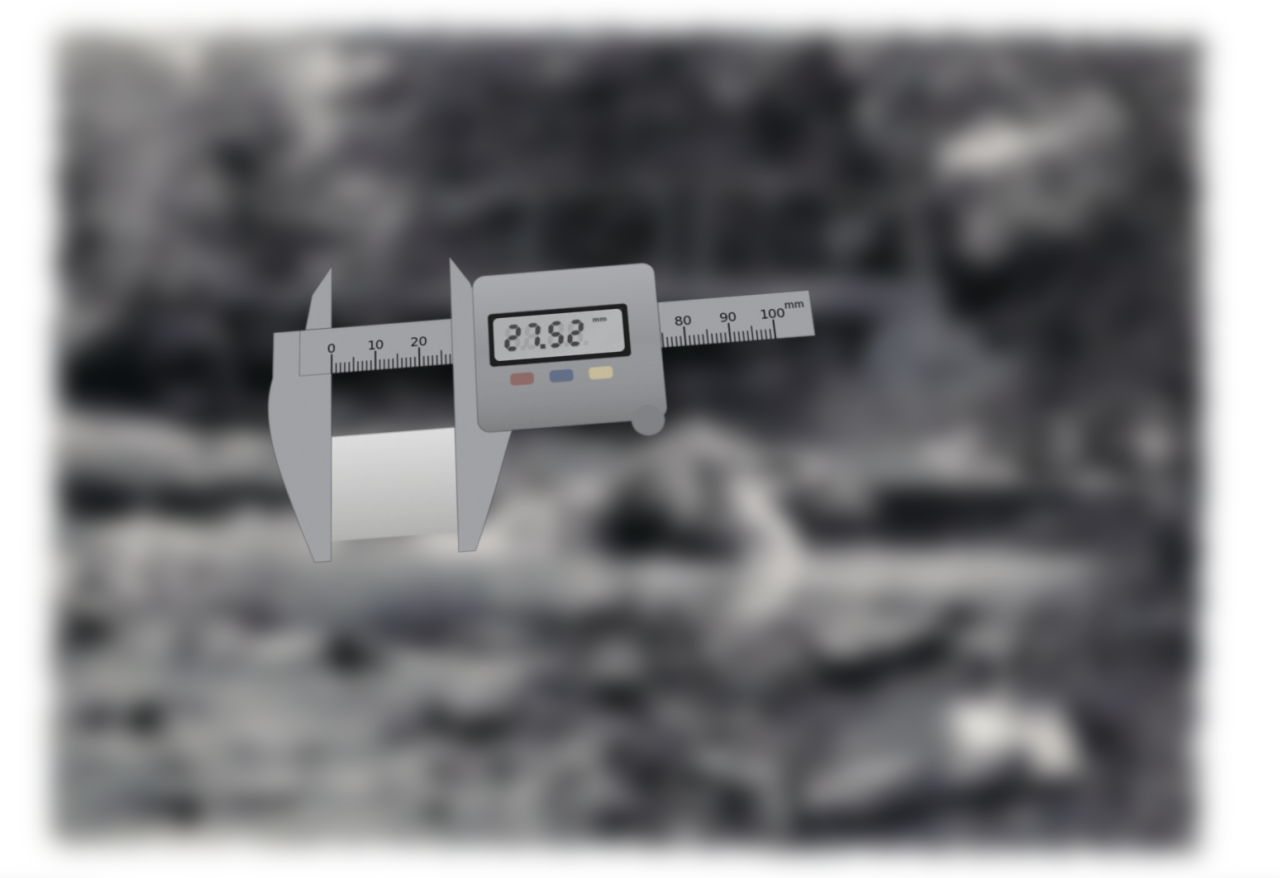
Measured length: 27.52 mm
